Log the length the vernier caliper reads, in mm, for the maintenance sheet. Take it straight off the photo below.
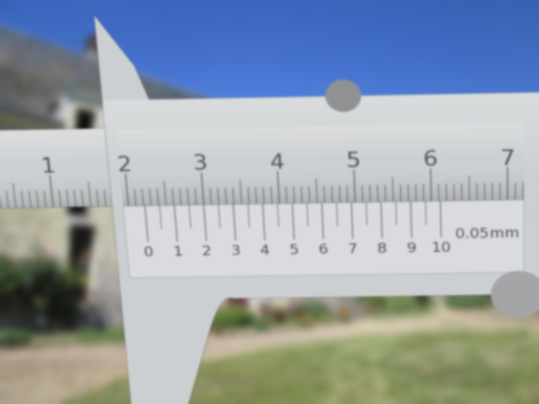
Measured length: 22.2 mm
